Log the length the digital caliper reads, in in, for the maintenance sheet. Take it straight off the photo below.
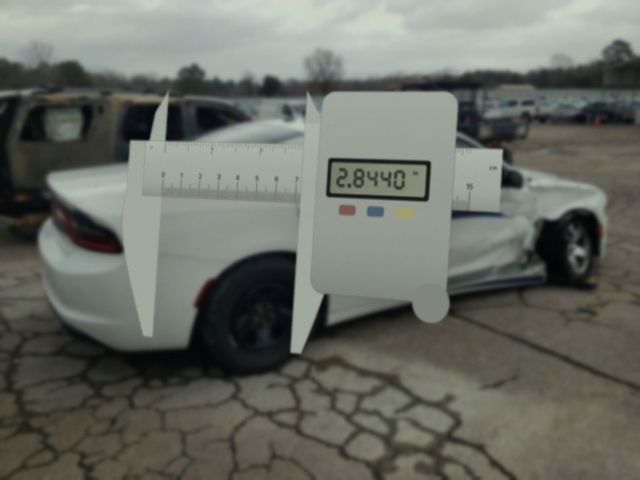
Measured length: 2.8440 in
